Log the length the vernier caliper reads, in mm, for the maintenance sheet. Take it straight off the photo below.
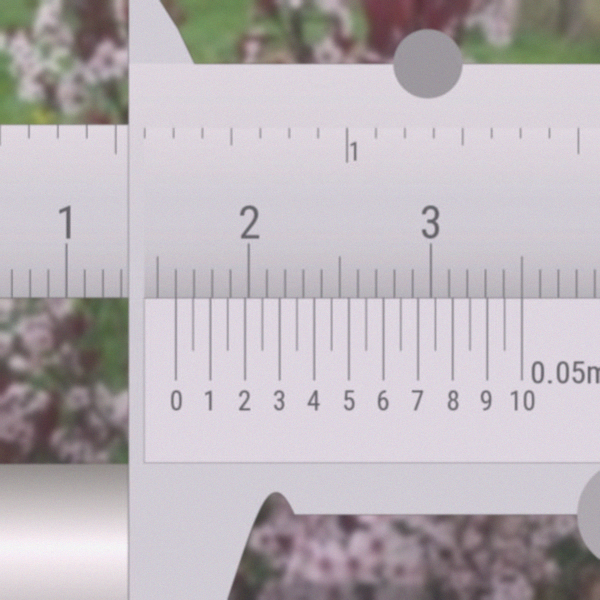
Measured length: 16.0 mm
